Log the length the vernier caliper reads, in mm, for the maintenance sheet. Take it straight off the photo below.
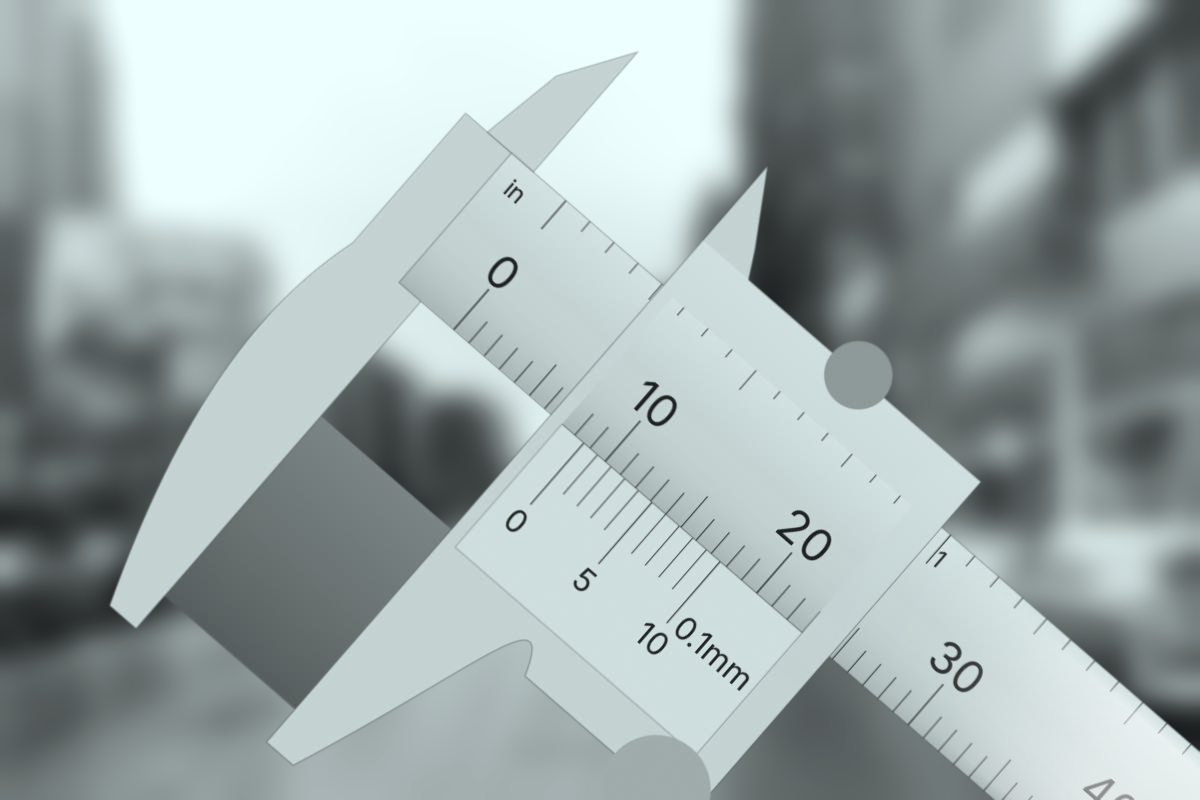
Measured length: 8.6 mm
